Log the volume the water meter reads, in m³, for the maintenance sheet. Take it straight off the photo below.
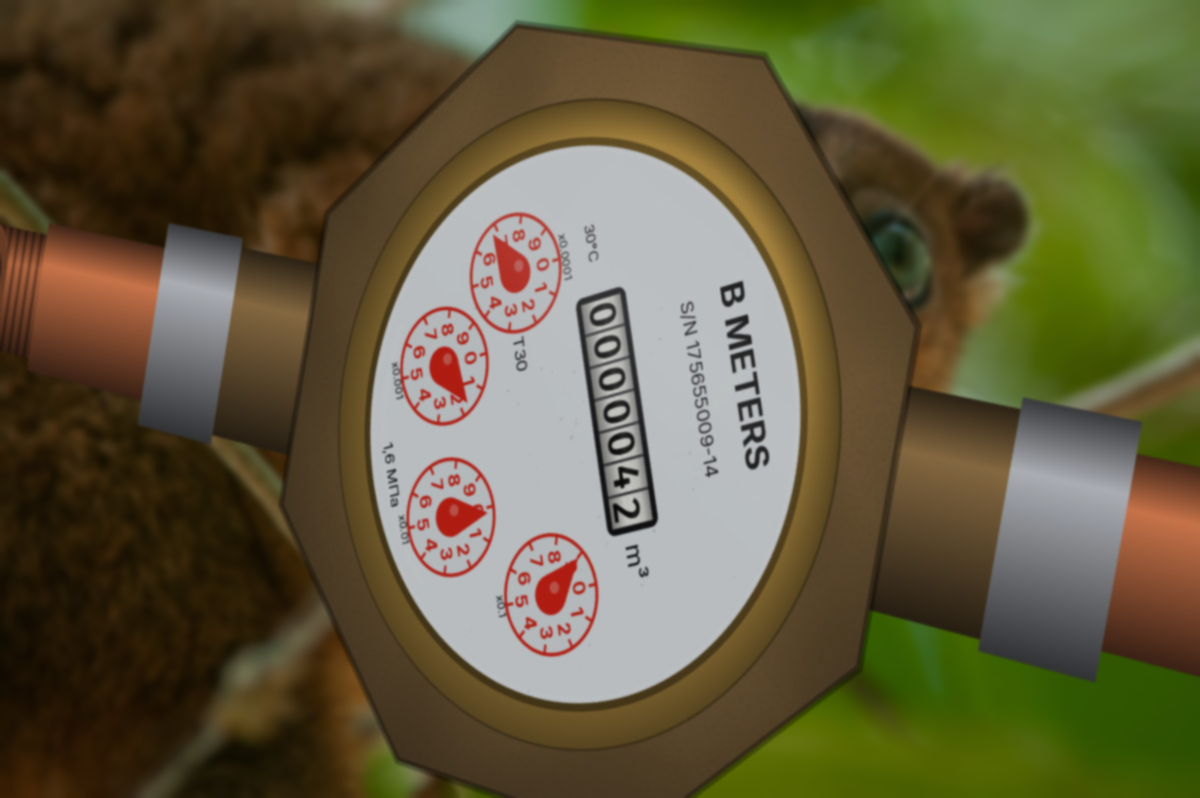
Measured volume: 41.9016 m³
